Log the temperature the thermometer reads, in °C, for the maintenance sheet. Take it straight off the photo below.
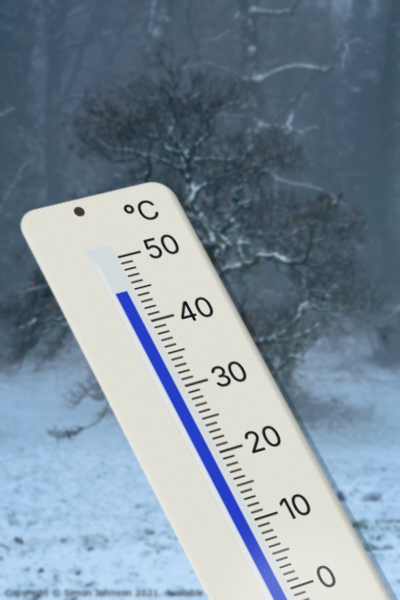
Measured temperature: 45 °C
